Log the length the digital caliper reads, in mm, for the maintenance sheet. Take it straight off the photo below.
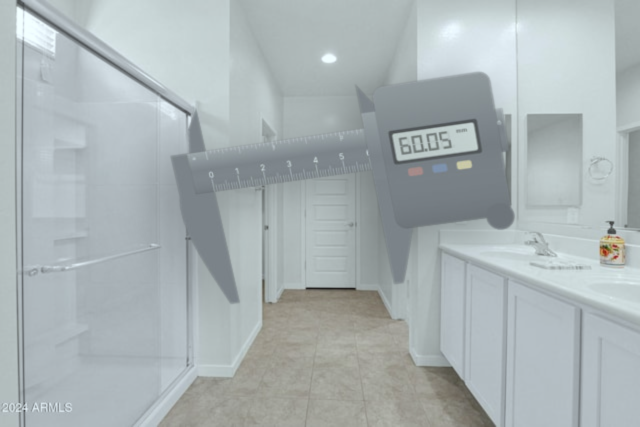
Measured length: 60.05 mm
